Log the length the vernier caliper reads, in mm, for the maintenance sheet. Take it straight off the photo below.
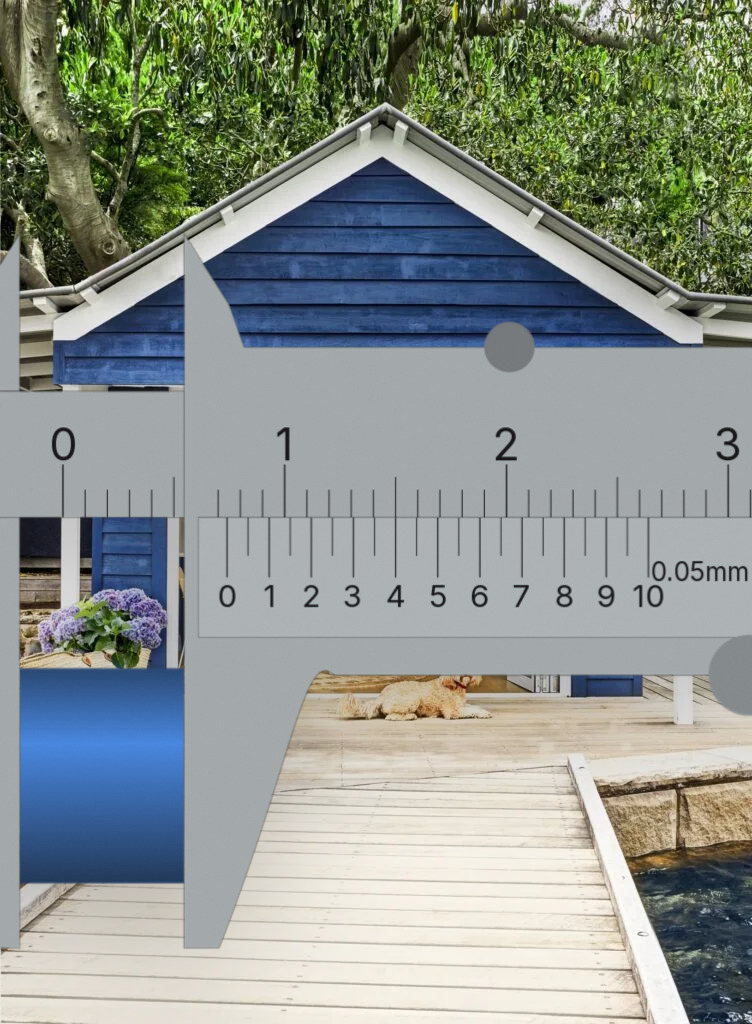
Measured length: 7.4 mm
